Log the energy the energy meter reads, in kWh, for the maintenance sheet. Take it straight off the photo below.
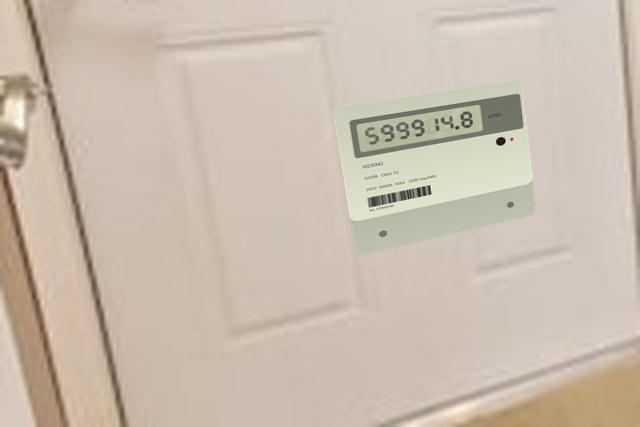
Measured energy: 599914.8 kWh
